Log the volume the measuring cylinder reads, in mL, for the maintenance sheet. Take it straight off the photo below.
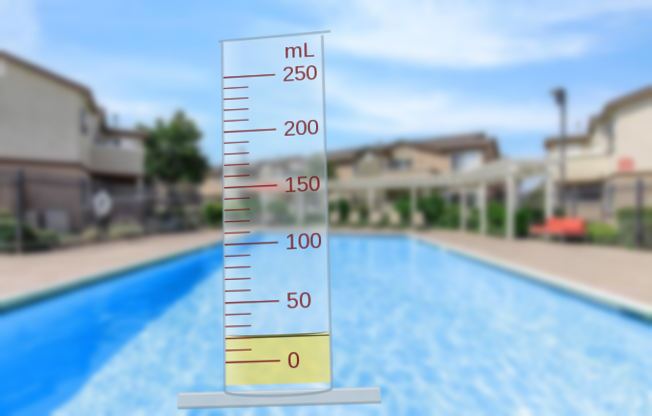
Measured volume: 20 mL
